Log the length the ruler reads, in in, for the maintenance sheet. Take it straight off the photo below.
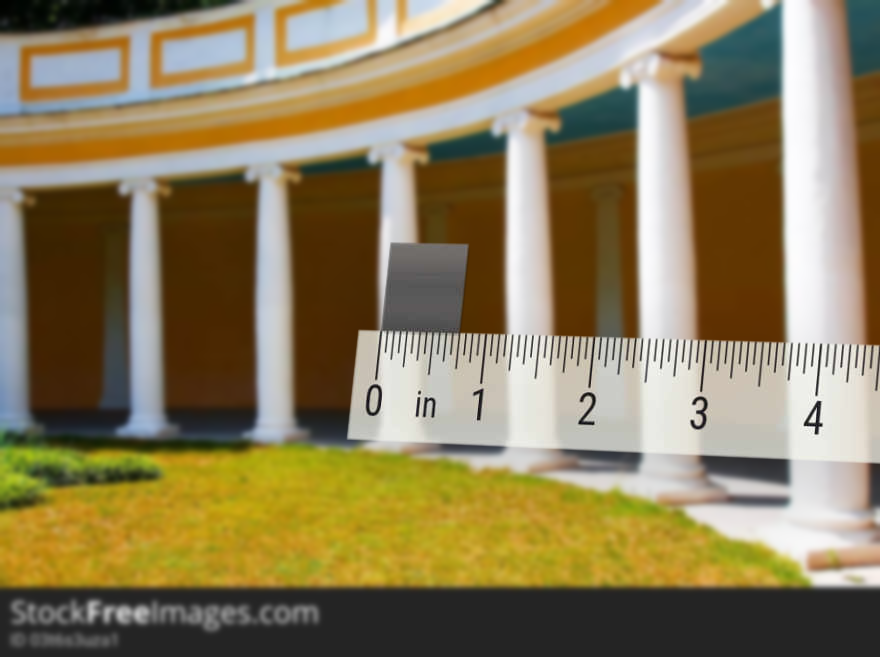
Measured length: 0.75 in
